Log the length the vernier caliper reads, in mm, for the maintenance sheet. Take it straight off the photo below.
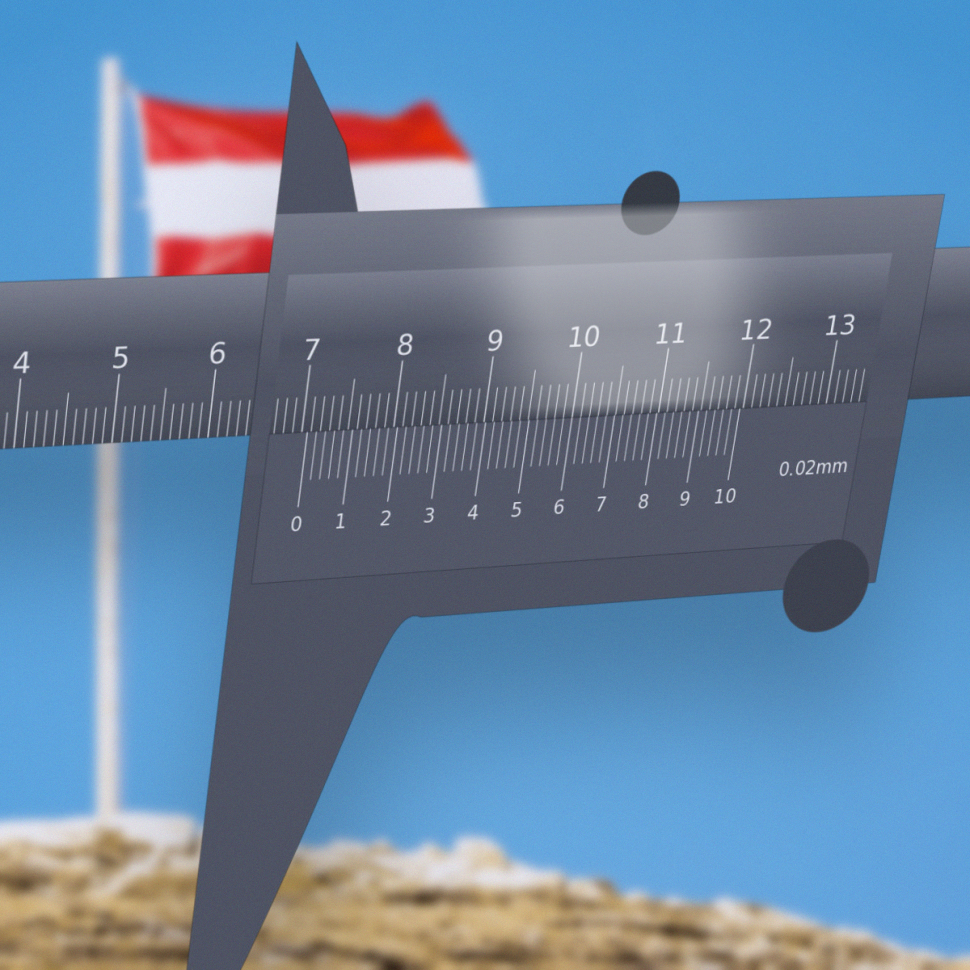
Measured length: 70.6 mm
